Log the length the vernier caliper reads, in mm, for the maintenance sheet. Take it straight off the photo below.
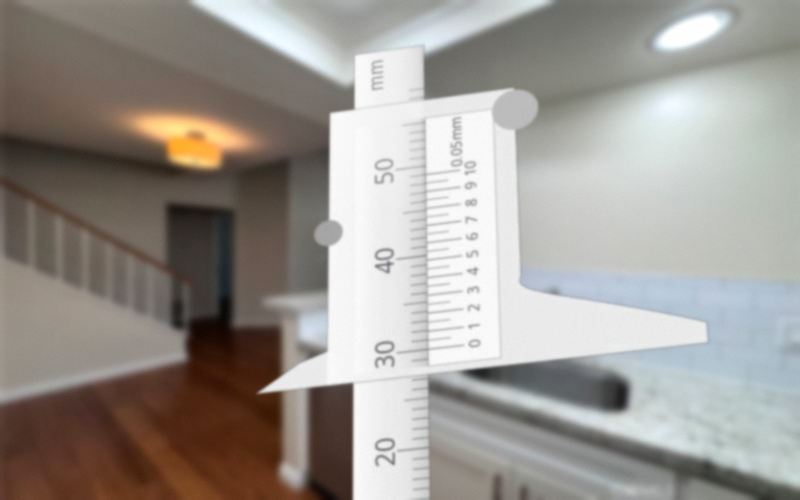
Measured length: 30.0 mm
